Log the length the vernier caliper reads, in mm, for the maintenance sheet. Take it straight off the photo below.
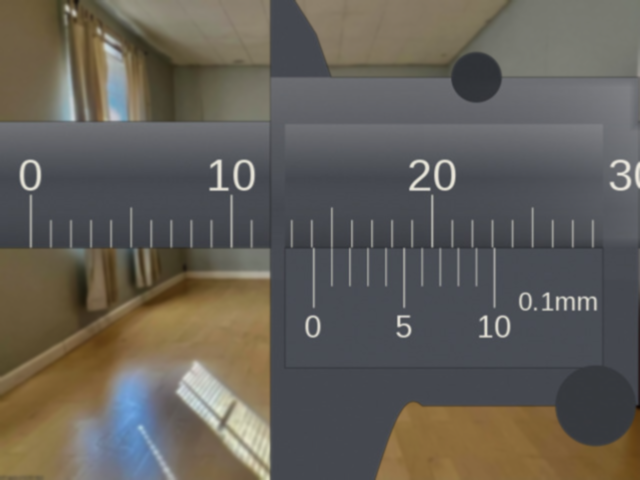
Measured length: 14.1 mm
